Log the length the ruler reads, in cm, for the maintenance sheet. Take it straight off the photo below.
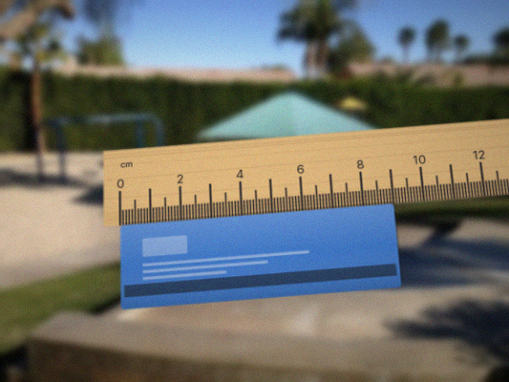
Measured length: 9 cm
